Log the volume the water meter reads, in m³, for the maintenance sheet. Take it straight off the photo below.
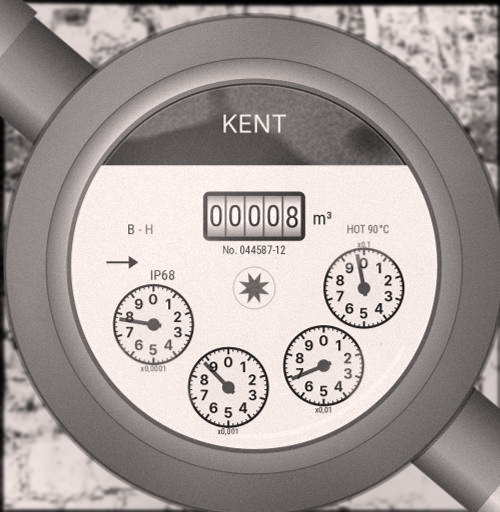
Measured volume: 7.9687 m³
